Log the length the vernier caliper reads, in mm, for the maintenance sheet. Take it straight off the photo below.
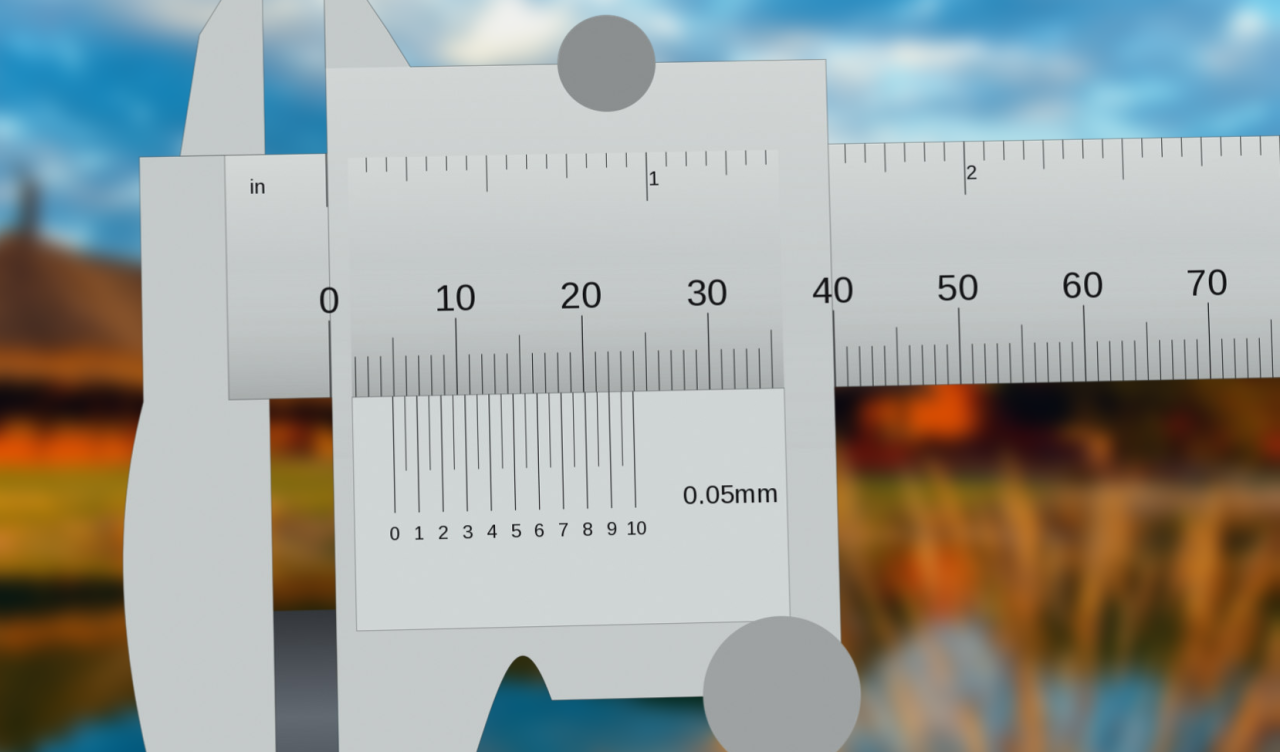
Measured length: 4.9 mm
